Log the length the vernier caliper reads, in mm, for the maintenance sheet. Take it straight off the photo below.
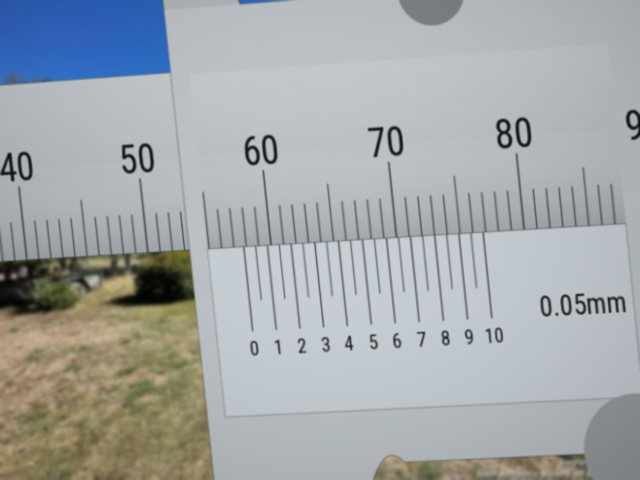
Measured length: 57.8 mm
